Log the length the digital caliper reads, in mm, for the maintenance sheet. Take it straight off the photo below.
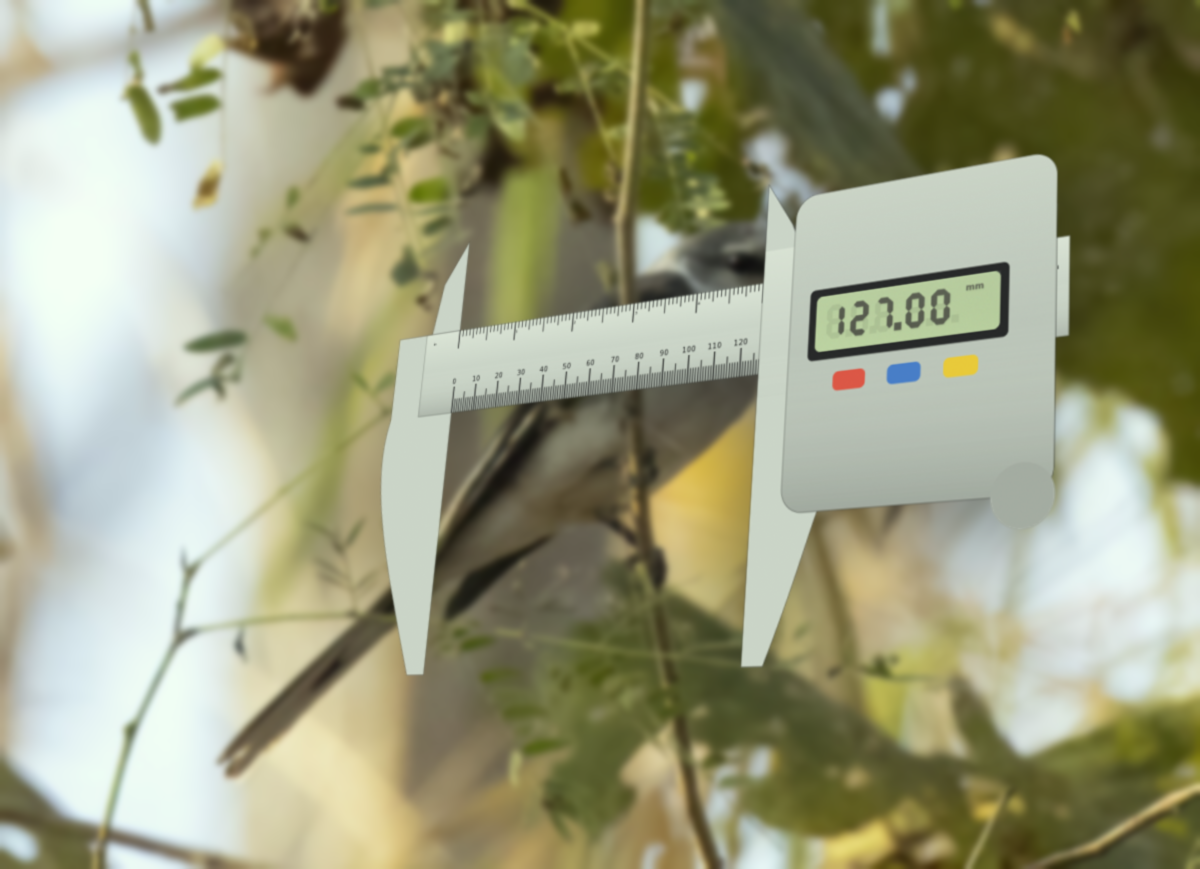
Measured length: 127.00 mm
